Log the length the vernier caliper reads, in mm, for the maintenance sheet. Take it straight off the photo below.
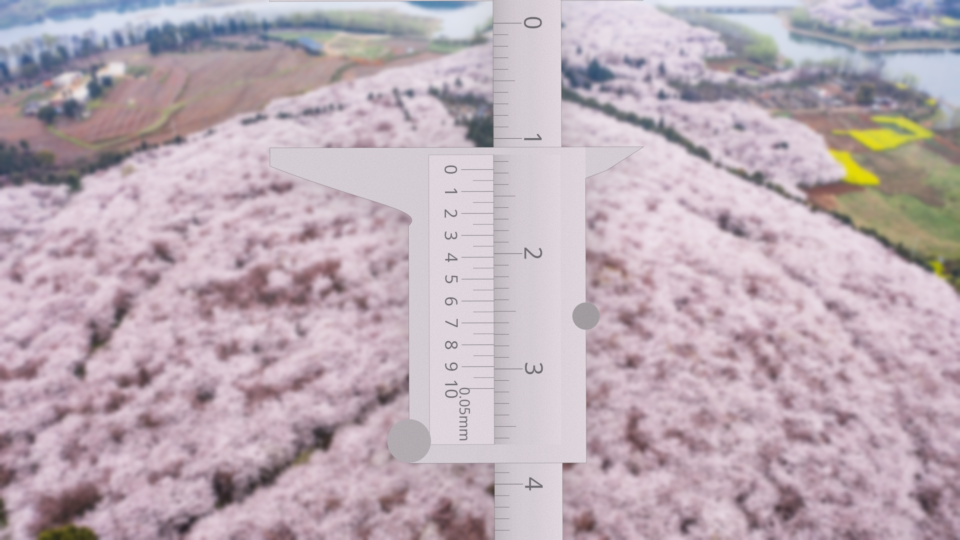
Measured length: 12.7 mm
